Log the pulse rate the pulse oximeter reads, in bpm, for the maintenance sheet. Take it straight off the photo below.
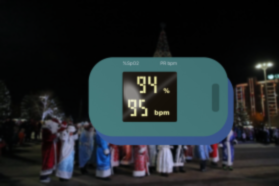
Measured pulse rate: 95 bpm
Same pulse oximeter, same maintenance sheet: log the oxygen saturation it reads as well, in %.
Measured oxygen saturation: 94 %
